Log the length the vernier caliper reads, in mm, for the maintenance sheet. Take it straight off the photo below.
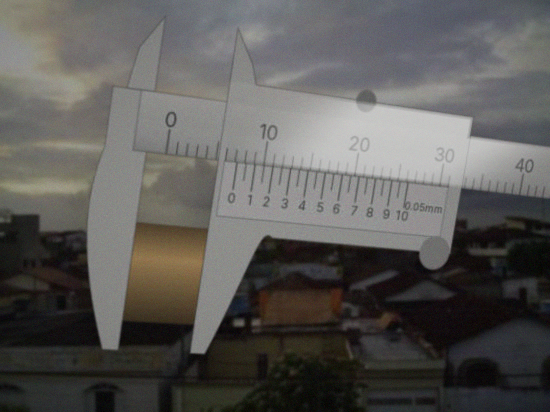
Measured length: 7.2 mm
